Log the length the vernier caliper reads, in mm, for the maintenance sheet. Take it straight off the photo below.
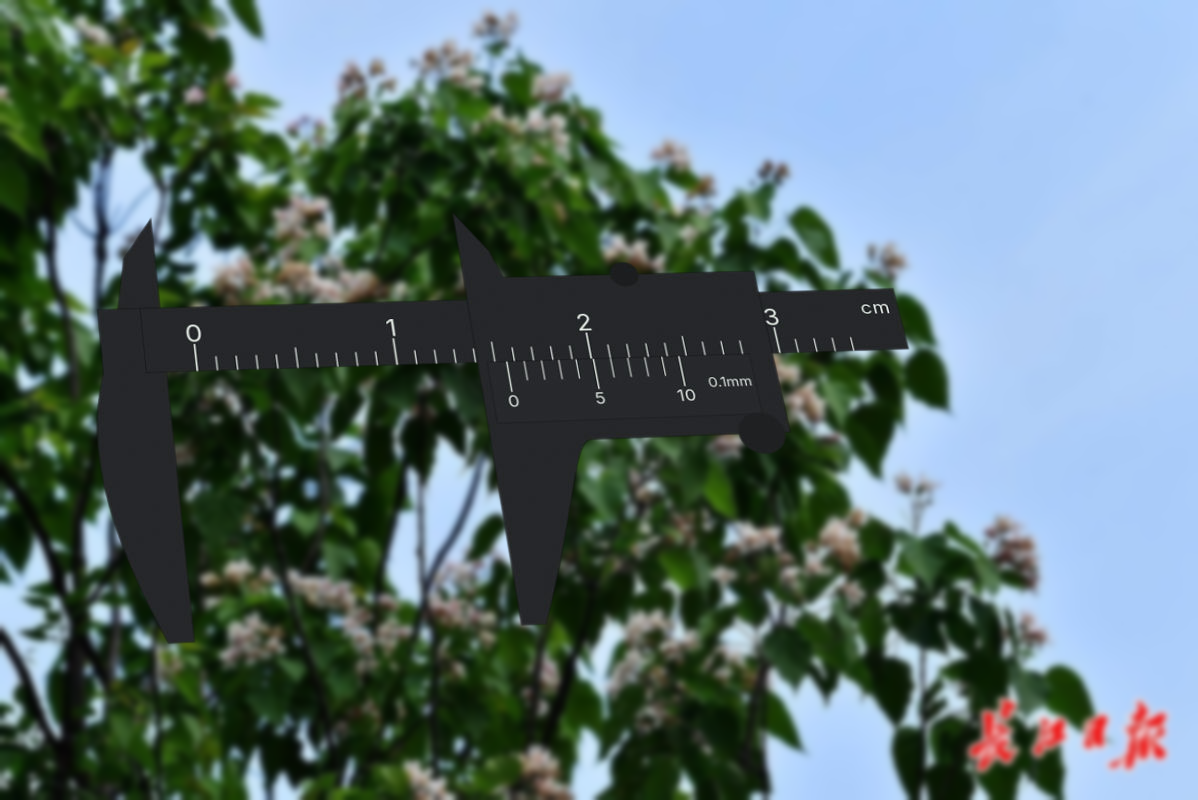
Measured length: 15.6 mm
